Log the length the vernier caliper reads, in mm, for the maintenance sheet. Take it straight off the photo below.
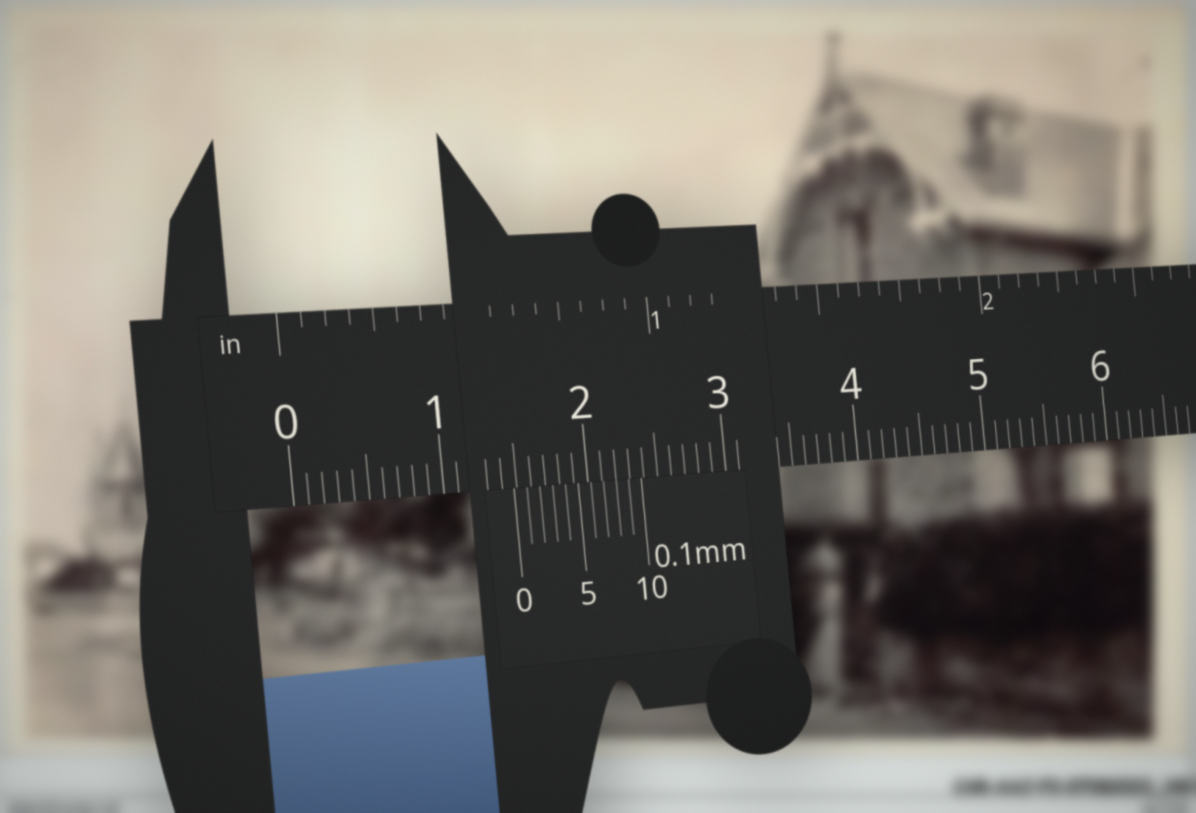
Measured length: 14.8 mm
